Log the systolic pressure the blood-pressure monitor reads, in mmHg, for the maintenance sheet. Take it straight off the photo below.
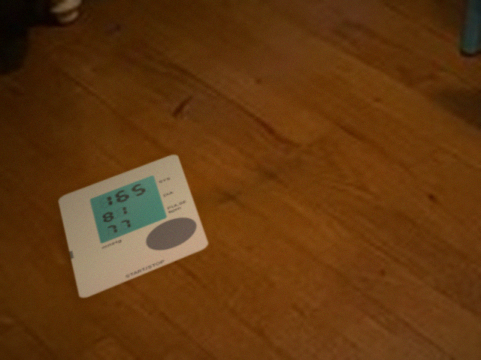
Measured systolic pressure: 165 mmHg
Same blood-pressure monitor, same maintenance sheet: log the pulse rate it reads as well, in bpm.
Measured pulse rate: 77 bpm
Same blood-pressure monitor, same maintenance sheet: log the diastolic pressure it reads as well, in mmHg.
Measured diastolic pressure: 81 mmHg
